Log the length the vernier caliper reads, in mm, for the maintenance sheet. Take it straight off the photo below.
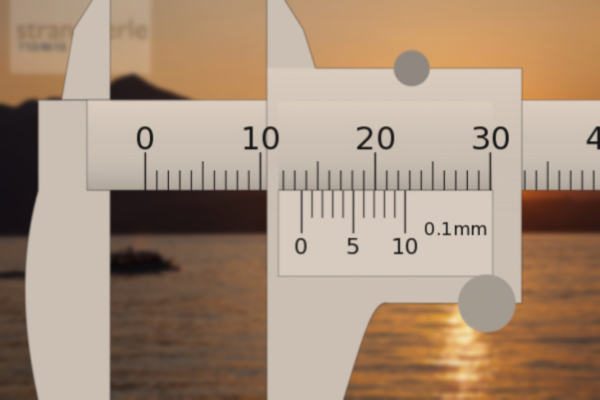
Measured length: 13.6 mm
